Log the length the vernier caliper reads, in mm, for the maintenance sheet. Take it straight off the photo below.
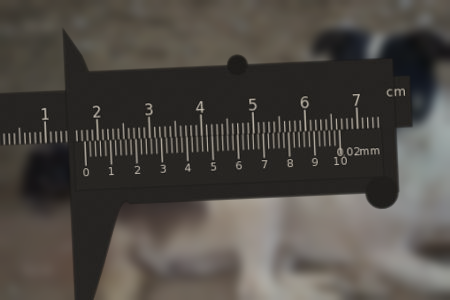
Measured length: 17.5 mm
